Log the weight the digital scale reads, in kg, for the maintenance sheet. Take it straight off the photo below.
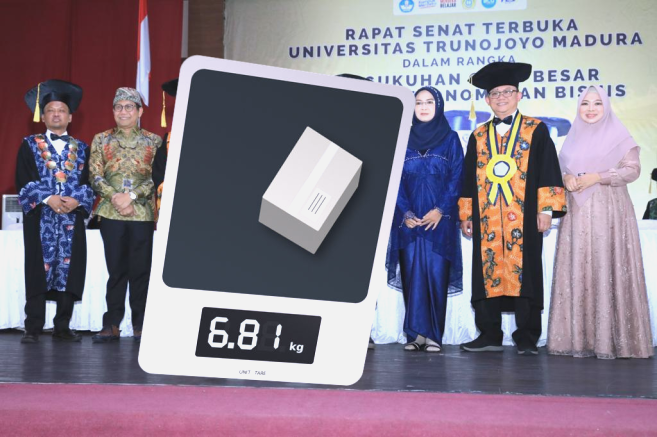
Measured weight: 6.81 kg
